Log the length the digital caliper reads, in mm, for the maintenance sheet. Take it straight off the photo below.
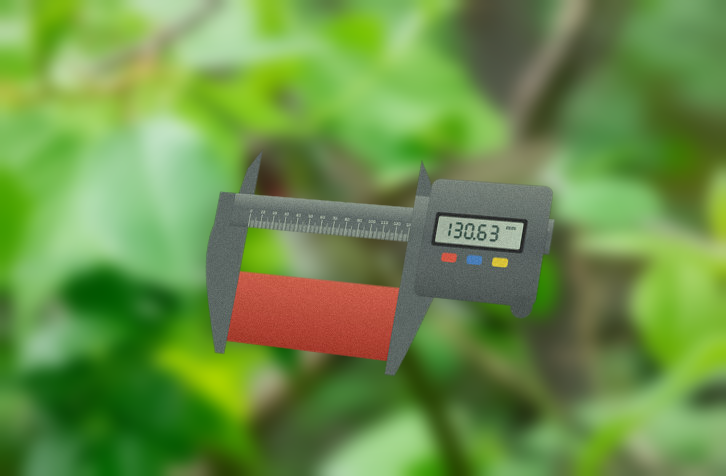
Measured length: 130.63 mm
